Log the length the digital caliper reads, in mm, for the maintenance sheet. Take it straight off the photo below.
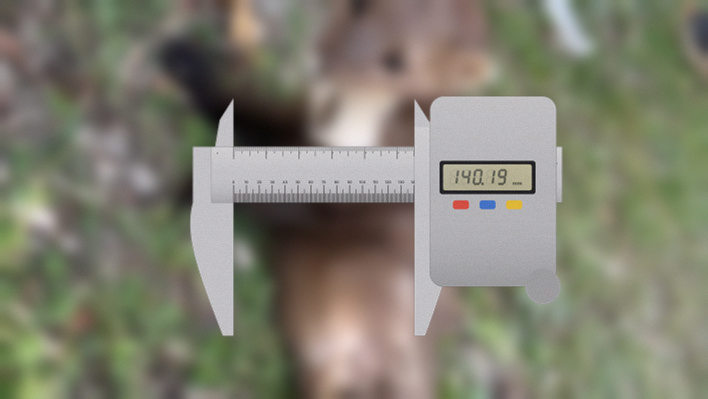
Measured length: 140.19 mm
